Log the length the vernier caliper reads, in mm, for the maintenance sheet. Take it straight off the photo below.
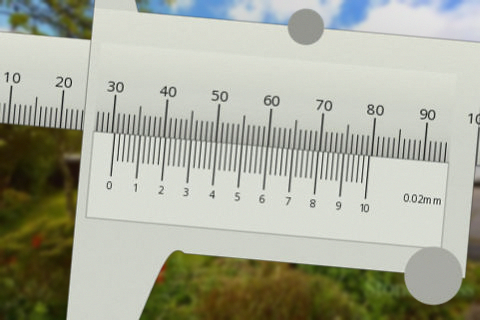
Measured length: 30.5 mm
